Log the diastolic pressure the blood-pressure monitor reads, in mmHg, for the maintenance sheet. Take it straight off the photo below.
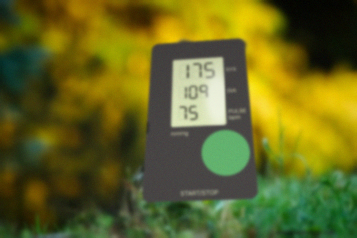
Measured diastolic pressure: 109 mmHg
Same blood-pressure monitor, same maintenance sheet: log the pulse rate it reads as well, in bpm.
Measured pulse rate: 75 bpm
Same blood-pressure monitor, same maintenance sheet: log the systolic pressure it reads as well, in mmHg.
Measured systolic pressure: 175 mmHg
